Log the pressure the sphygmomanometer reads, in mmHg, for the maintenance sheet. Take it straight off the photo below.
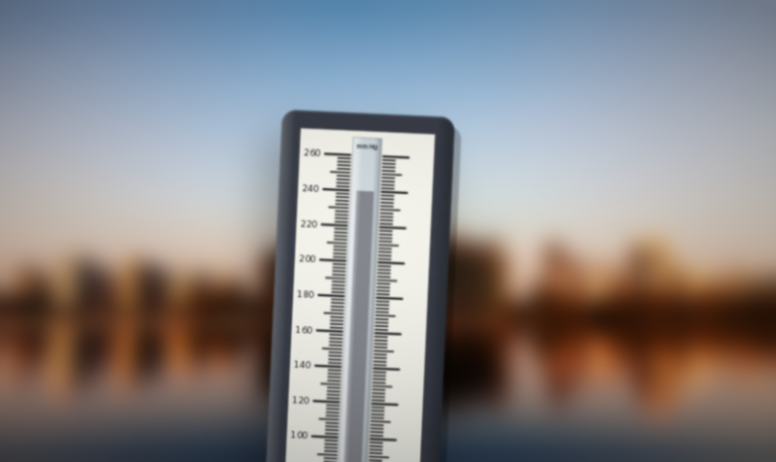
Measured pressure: 240 mmHg
